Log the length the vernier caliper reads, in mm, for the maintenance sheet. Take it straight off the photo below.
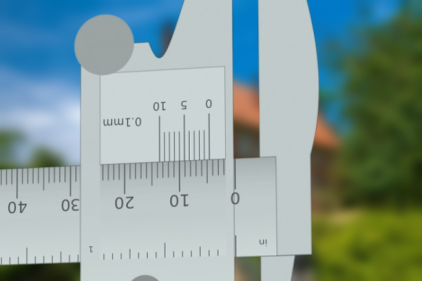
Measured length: 4.6 mm
